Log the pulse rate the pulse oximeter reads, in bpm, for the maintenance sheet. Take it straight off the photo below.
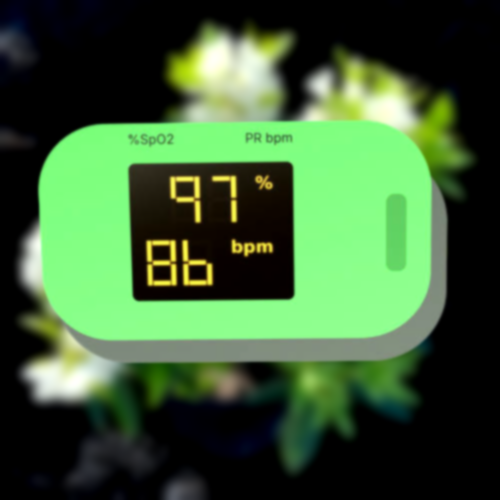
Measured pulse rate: 86 bpm
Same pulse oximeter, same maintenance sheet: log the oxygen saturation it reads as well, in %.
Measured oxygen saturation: 97 %
